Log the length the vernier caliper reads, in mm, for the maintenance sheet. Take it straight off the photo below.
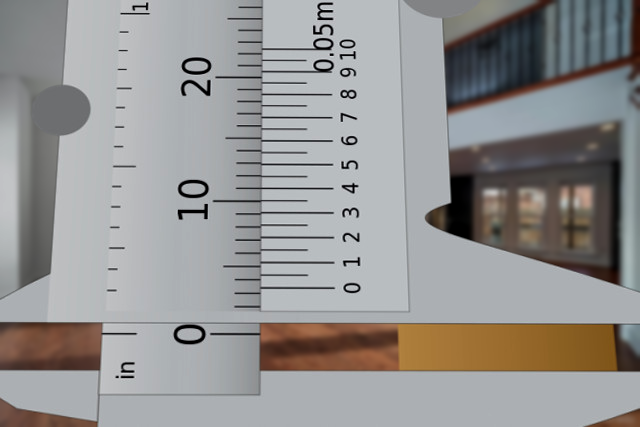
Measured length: 3.4 mm
